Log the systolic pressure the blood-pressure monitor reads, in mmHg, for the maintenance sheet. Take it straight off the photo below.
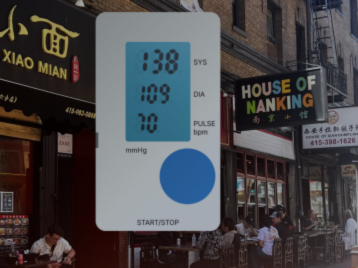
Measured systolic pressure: 138 mmHg
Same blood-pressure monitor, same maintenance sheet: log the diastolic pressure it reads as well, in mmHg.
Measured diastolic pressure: 109 mmHg
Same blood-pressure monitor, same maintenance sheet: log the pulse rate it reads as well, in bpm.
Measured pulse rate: 70 bpm
